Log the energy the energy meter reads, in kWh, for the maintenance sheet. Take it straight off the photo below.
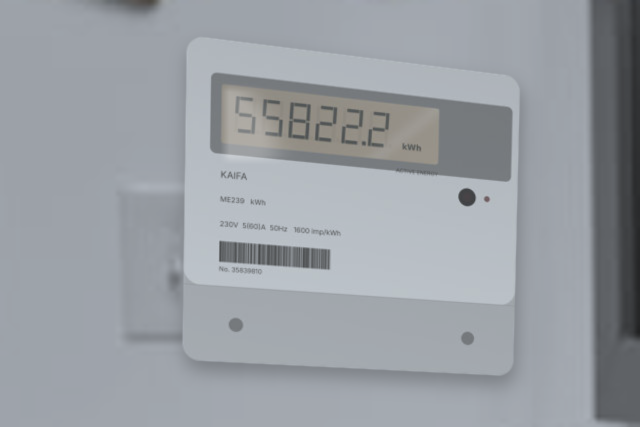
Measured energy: 55822.2 kWh
